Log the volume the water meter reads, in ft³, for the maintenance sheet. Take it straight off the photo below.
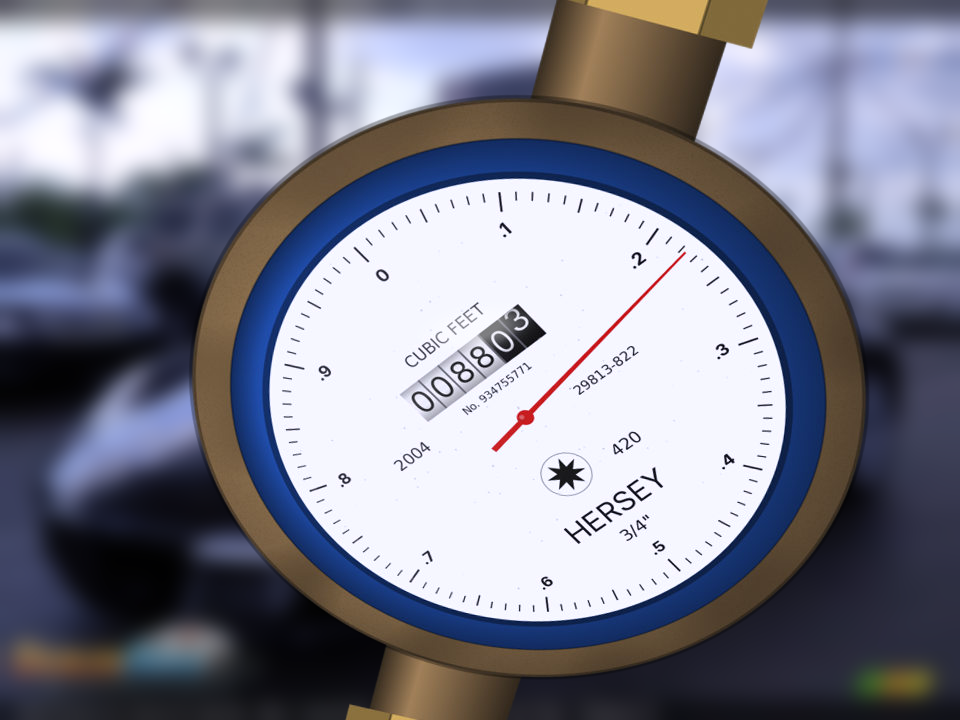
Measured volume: 8803.22 ft³
